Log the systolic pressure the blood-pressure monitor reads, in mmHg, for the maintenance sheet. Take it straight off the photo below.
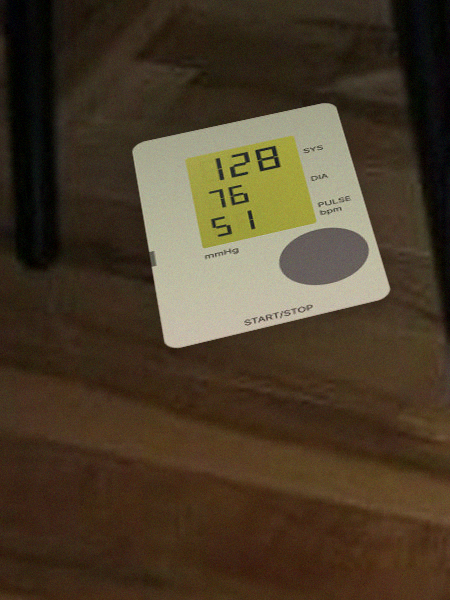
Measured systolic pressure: 128 mmHg
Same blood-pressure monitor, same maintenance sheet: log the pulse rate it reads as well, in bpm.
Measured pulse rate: 51 bpm
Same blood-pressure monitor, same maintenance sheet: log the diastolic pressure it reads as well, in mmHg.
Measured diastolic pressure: 76 mmHg
